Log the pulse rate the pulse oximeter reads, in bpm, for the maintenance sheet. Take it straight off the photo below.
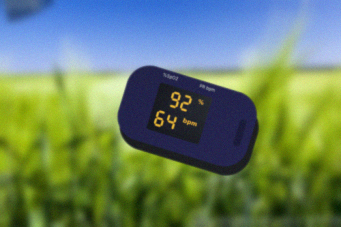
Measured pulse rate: 64 bpm
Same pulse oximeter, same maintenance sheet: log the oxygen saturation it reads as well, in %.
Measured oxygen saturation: 92 %
